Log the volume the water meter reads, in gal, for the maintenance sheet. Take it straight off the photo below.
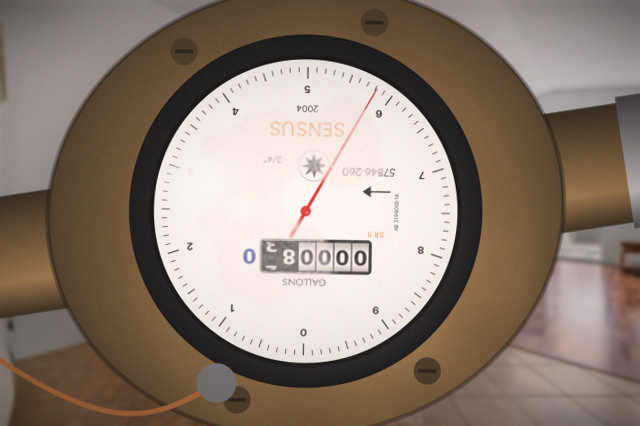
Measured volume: 825.8 gal
